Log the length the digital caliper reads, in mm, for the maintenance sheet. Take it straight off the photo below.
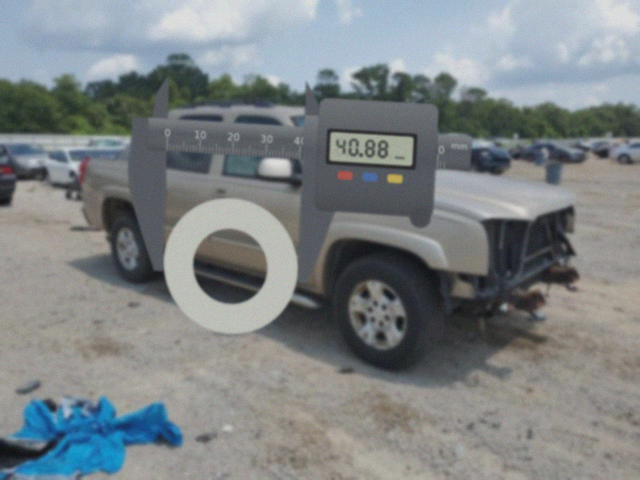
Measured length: 40.88 mm
